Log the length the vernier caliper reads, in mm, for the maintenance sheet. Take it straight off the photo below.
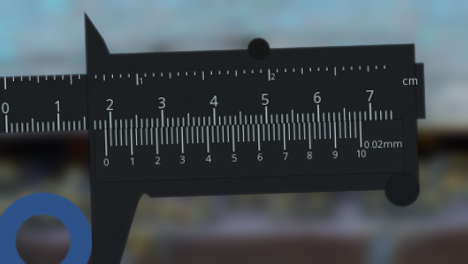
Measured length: 19.0 mm
